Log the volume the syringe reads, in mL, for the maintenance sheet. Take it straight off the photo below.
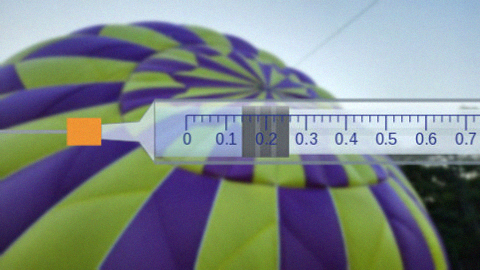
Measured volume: 0.14 mL
